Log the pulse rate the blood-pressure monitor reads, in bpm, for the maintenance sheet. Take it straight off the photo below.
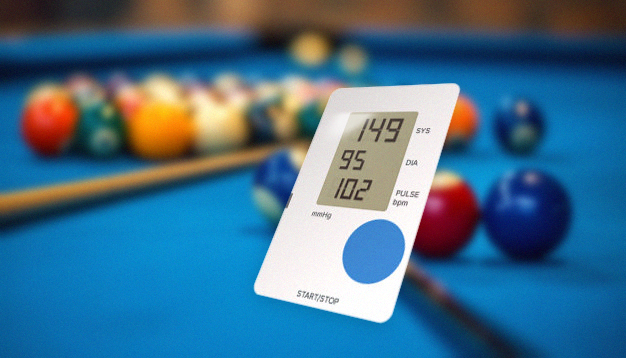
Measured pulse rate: 102 bpm
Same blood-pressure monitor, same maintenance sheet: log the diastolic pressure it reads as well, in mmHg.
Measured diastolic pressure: 95 mmHg
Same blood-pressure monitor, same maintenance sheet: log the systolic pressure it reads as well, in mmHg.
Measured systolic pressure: 149 mmHg
